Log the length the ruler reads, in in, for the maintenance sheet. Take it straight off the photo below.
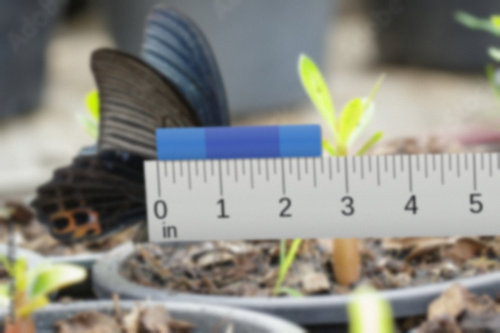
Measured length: 2.625 in
